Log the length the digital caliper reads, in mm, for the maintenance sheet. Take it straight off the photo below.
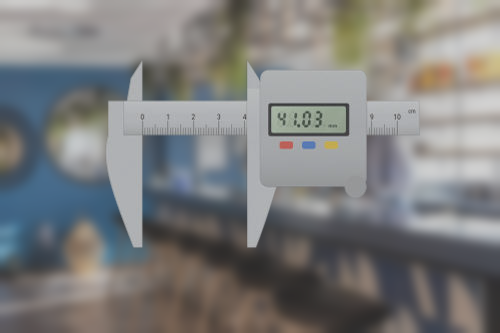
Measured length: 41.03 mm
